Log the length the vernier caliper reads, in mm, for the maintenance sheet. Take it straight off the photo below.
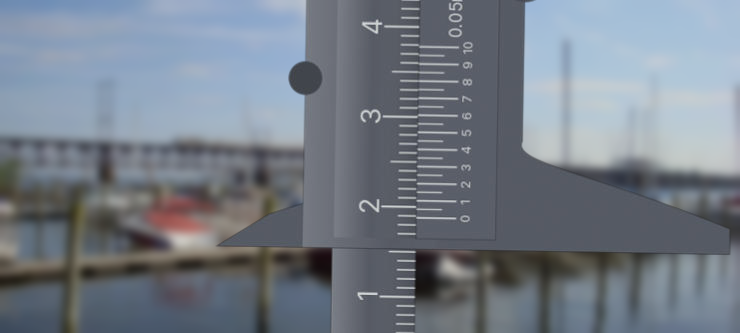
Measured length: 18.8 mm
